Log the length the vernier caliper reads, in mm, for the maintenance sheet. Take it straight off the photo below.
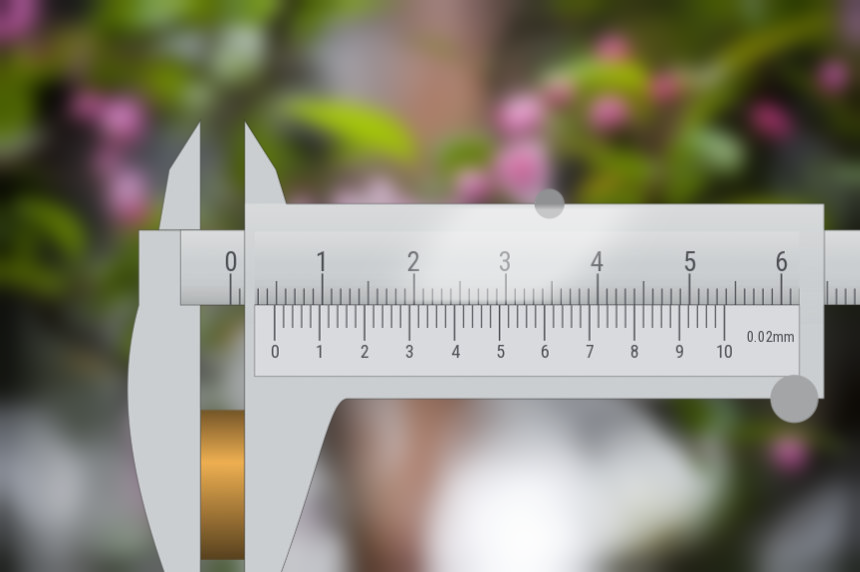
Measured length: 4.8 mm
